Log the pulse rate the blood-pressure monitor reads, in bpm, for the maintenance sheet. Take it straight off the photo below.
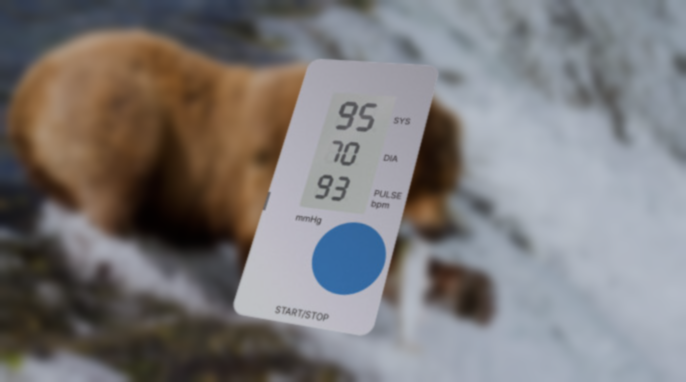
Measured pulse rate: 93 bpm
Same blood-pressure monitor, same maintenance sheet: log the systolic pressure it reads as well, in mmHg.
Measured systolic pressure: 95 mmHg
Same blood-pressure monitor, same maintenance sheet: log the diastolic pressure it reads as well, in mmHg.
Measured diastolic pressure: 70 mmHg
